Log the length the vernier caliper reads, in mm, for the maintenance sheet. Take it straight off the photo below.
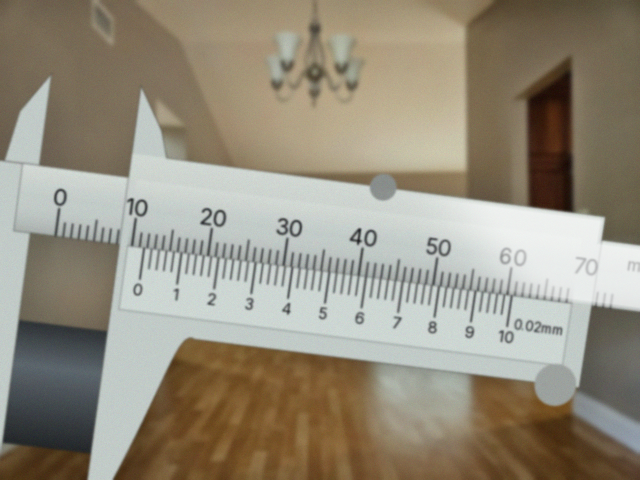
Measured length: 11.6 mm
